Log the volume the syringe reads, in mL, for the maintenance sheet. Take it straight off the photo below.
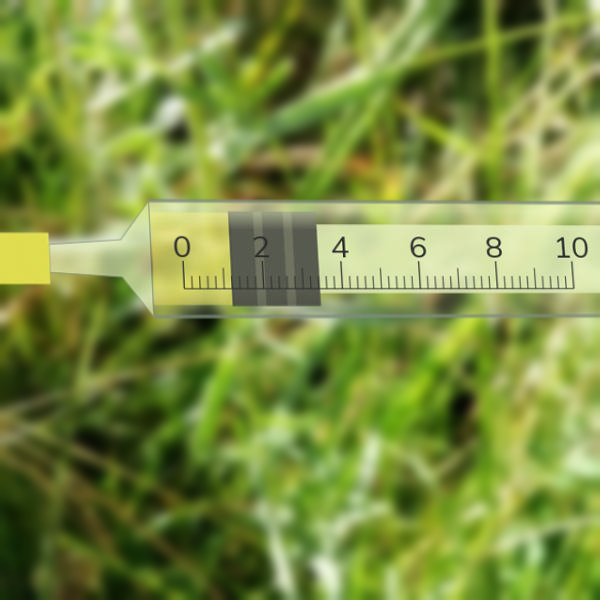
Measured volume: 1.2 mL
